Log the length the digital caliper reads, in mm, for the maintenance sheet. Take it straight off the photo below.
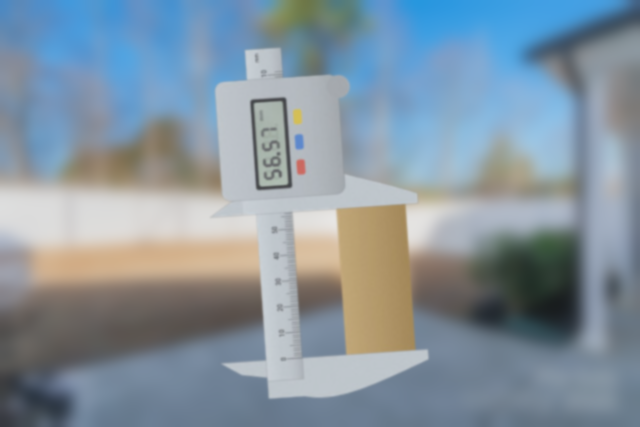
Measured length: 56.57 mm
